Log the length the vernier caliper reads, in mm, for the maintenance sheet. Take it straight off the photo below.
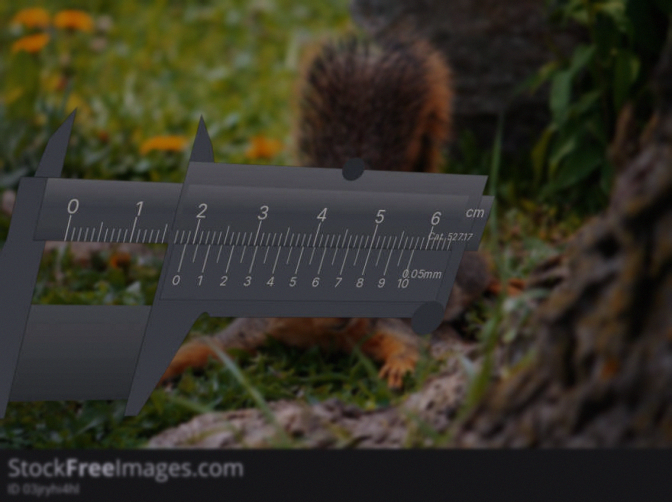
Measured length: 18.8 mm
